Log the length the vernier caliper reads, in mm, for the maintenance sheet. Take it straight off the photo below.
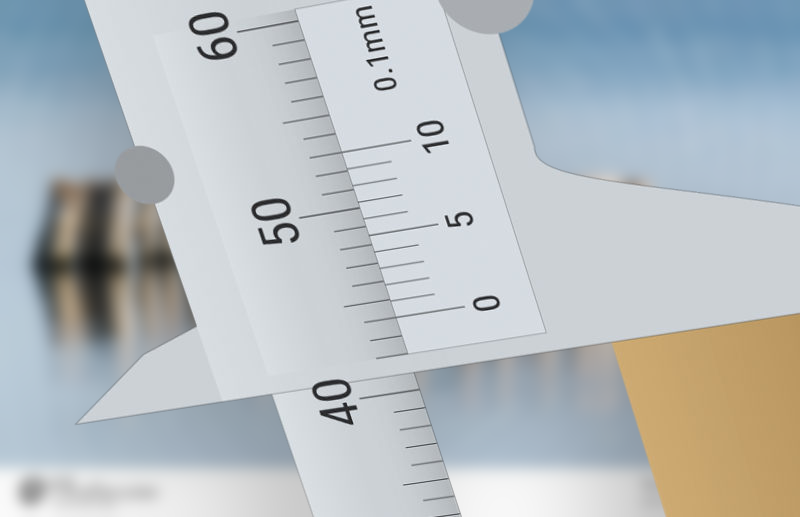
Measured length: 44.0 mm
